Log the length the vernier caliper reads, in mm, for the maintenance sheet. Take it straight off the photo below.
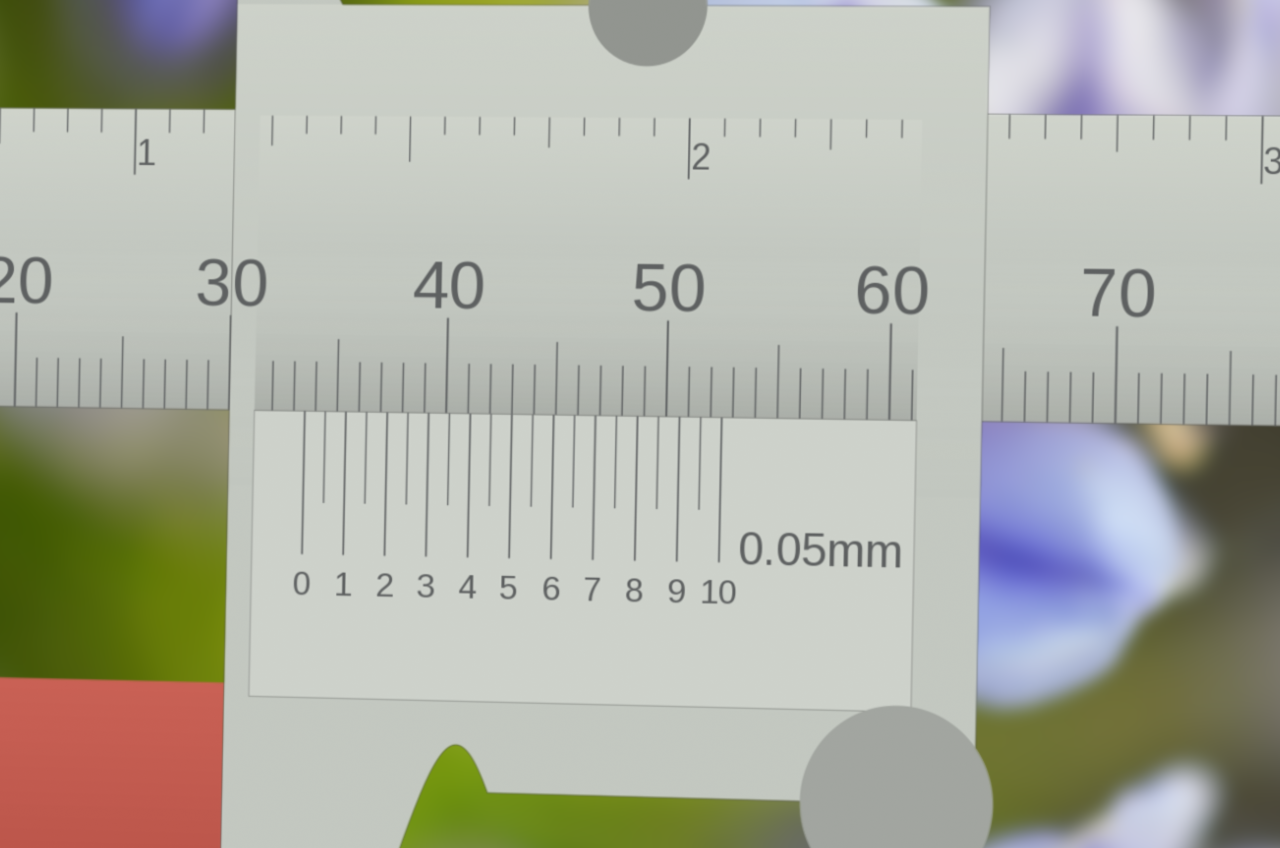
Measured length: 33.5 mm
